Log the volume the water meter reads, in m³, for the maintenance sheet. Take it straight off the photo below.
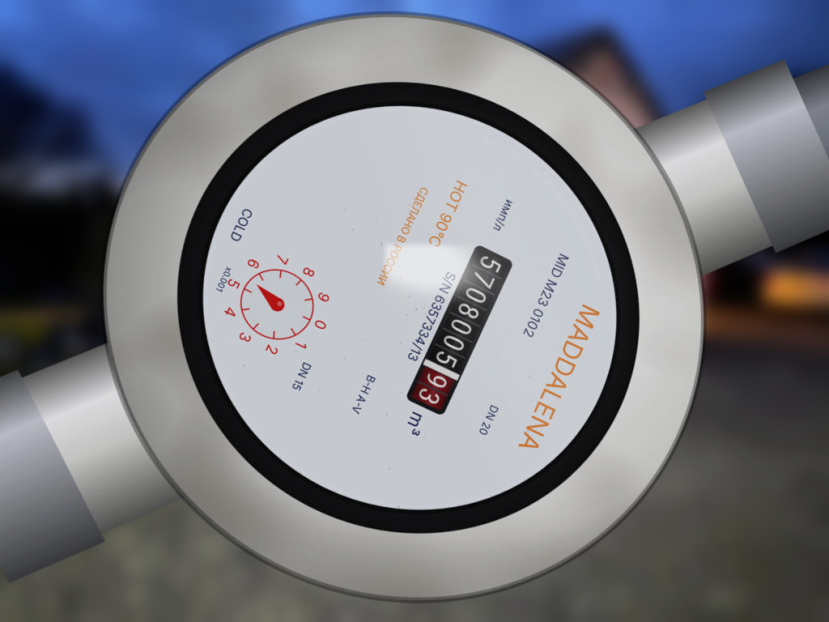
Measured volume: 5708005.935 m³
